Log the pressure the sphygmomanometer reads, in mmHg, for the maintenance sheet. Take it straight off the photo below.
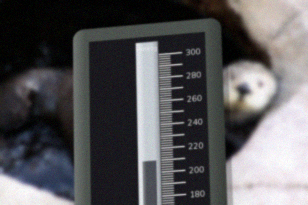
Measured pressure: 210 mmHg
